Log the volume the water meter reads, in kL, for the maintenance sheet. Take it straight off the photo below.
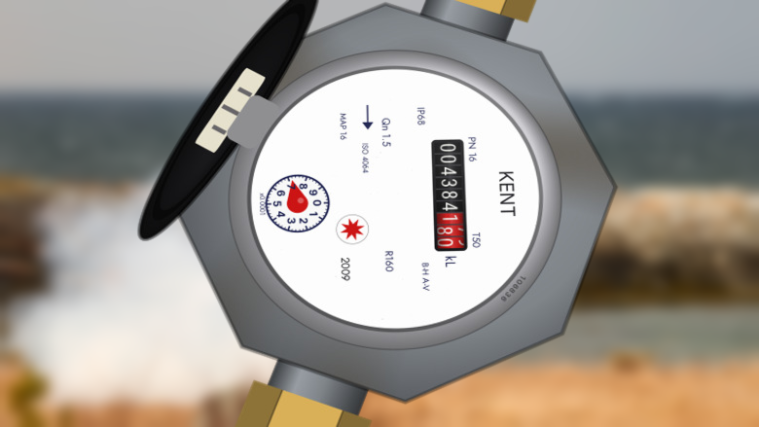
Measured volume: 4384.1797 kL
